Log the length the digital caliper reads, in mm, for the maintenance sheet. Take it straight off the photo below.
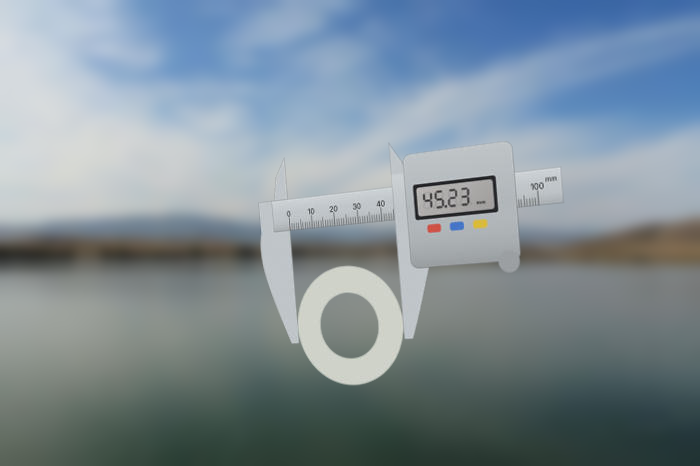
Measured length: 45.23 mm
